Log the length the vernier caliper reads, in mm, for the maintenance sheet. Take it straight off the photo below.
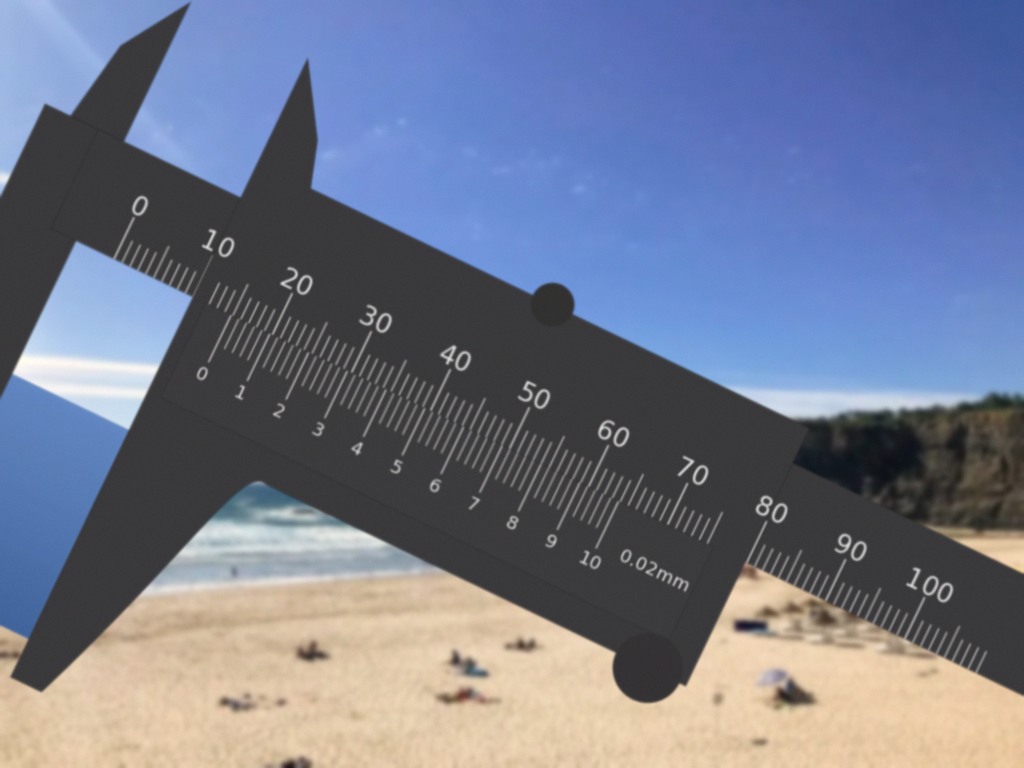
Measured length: 14.8 mm
